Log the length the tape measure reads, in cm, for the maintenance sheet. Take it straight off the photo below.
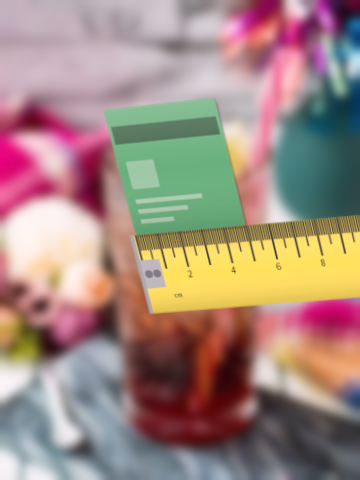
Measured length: 5 cm
